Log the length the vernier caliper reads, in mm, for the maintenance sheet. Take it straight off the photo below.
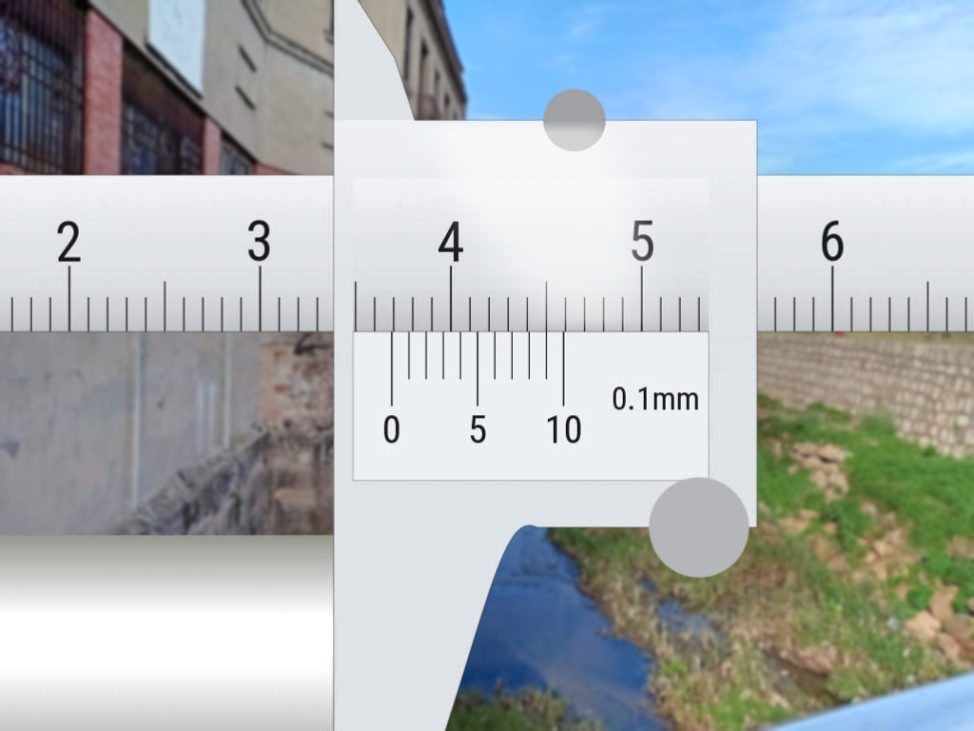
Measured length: 36.9 mm
